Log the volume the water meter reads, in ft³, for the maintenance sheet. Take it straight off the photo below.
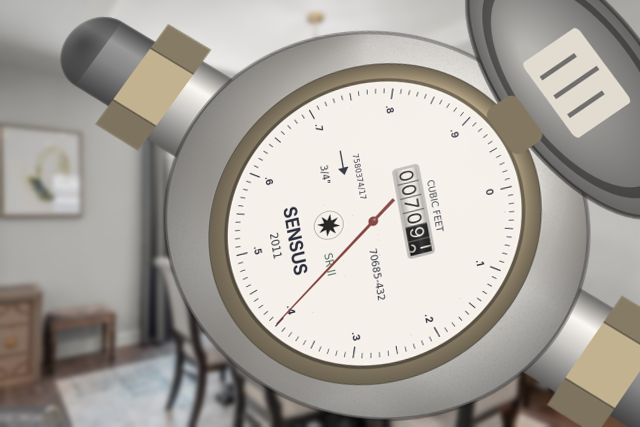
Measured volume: 7091.40 ft³
